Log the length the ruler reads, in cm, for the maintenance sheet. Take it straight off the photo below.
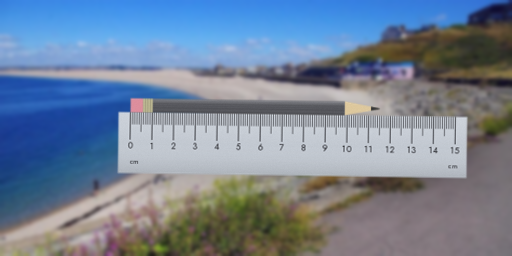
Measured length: 11.5 cm
